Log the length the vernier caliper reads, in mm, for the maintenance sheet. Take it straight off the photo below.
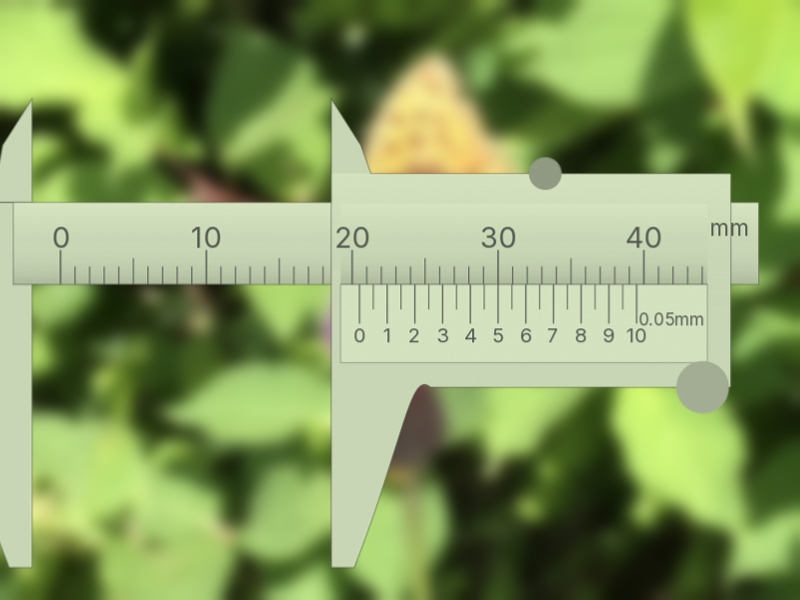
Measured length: 20.5 mm
